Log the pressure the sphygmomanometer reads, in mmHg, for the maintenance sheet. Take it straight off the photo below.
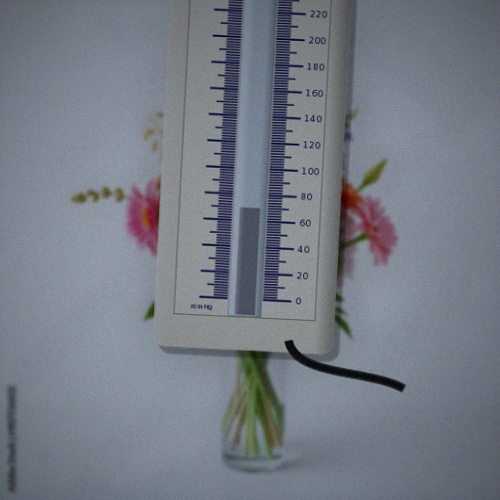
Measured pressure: 70 mmHg
